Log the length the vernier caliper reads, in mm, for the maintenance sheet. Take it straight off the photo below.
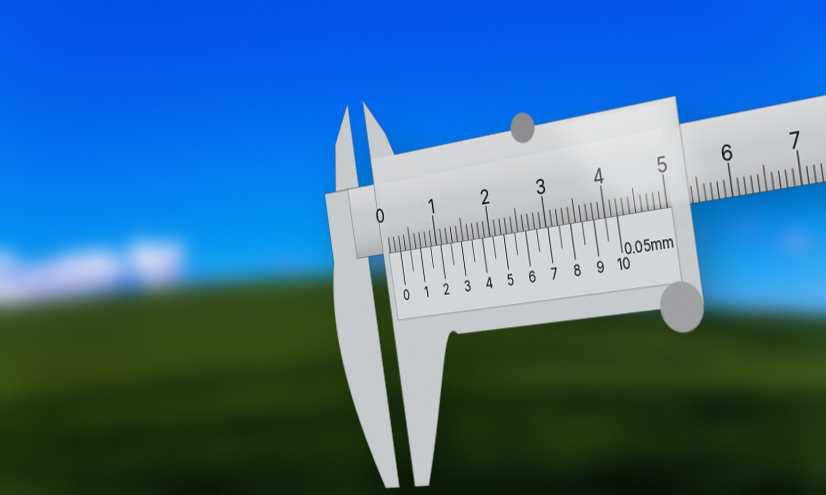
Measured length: 3.0 mm
